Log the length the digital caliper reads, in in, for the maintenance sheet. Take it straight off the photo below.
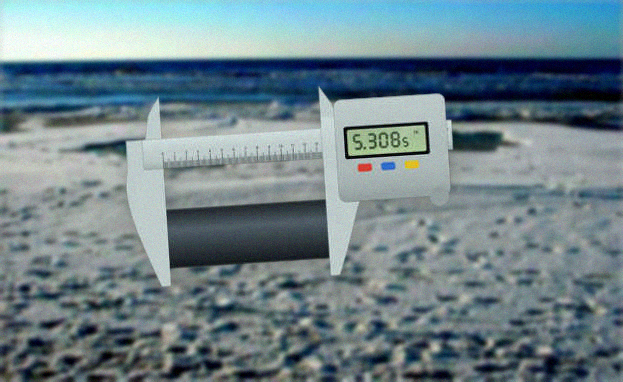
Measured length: 5.3085 in
